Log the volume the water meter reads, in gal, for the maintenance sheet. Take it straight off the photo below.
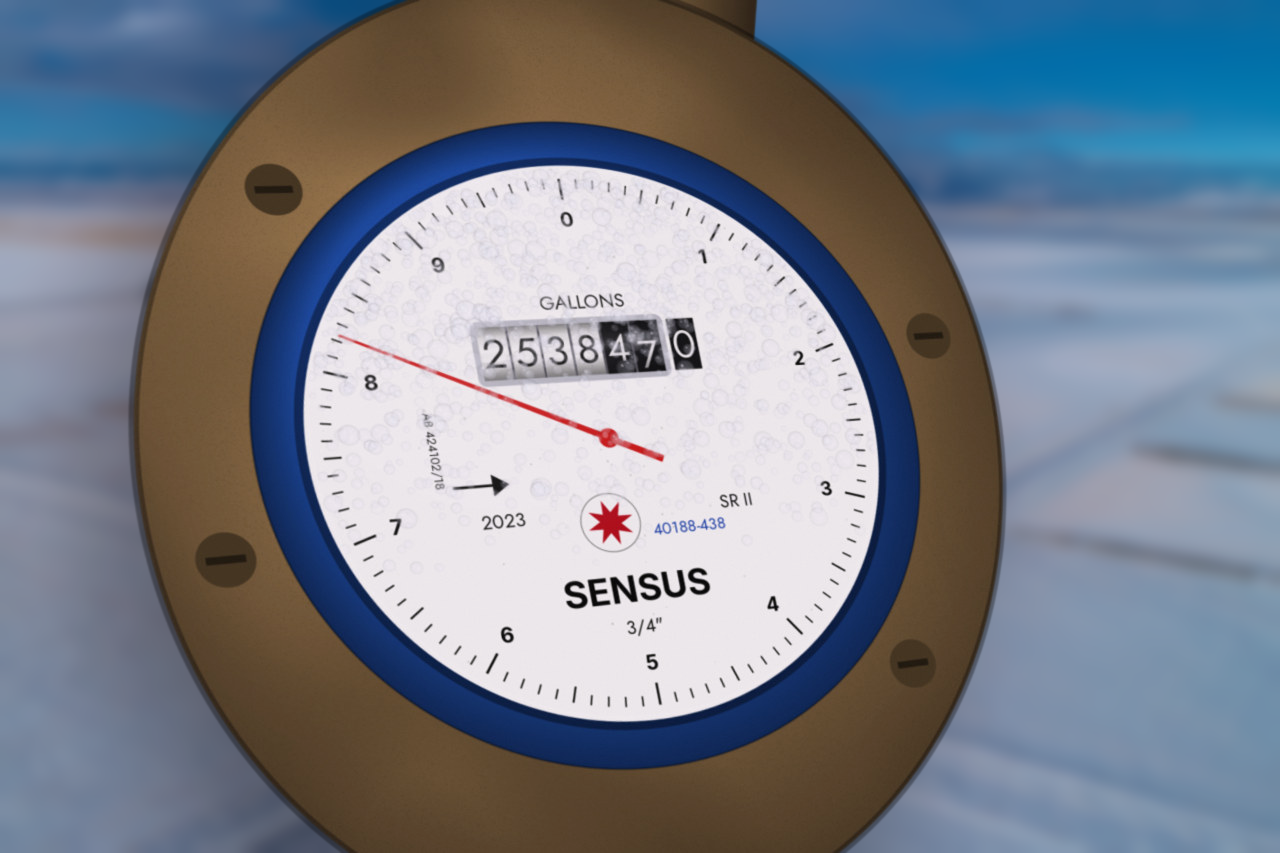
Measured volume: 2538468.2 gal
